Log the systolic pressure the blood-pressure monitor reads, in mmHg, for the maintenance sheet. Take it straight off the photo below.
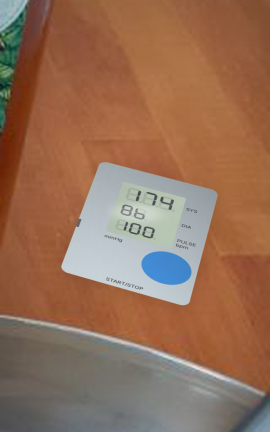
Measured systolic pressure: 174 mmHg
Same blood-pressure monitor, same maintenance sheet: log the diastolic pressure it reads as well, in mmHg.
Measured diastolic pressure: 86 mmHg
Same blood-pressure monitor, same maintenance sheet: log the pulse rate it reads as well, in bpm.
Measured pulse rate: 100 bpm
